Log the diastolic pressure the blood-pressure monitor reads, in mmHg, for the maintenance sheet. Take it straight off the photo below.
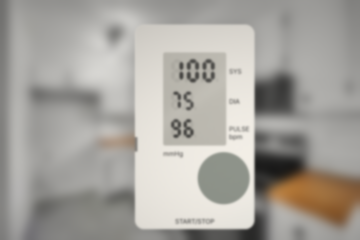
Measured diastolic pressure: 75 mmHg
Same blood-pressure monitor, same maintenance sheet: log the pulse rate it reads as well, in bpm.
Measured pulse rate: 96 bpm
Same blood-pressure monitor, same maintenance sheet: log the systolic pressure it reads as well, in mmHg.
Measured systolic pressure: 100 mmHg
